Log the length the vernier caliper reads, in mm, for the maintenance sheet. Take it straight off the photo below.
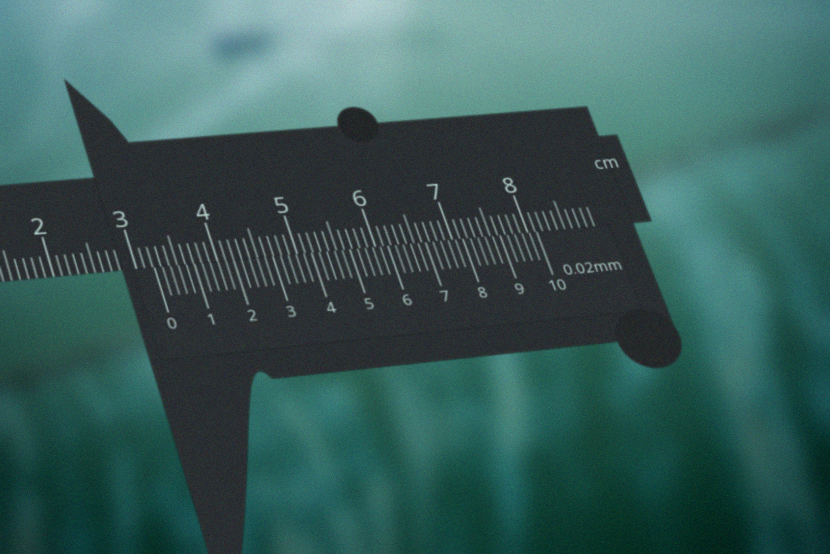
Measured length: 32.2 mm
